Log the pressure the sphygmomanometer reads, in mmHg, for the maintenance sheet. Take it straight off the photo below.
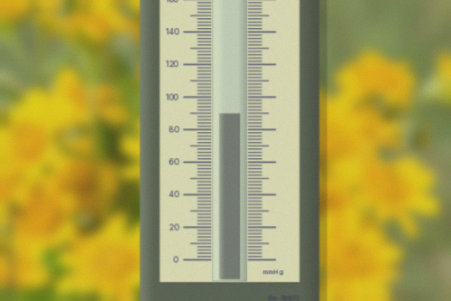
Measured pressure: 90 mmHg
